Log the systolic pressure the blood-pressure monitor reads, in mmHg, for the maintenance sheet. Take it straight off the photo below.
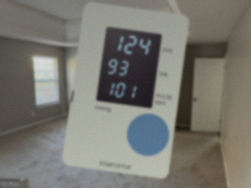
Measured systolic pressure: 124 mmHg
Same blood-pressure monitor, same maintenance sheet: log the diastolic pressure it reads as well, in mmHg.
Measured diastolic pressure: 93 mmHg
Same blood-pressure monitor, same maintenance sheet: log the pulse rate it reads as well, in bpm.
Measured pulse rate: 101 bpm
